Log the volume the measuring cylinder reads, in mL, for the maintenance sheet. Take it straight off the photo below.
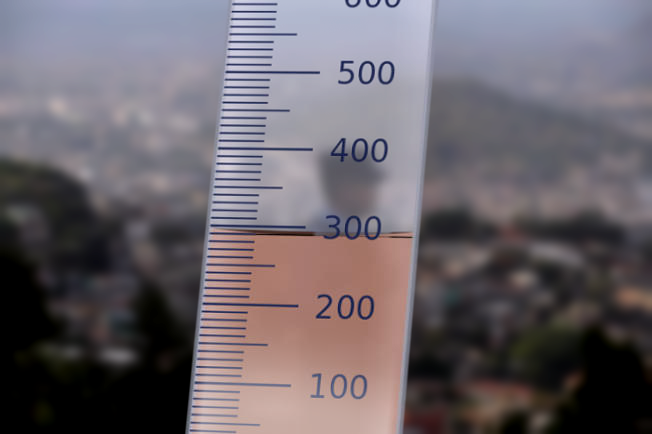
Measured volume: 290 mL
